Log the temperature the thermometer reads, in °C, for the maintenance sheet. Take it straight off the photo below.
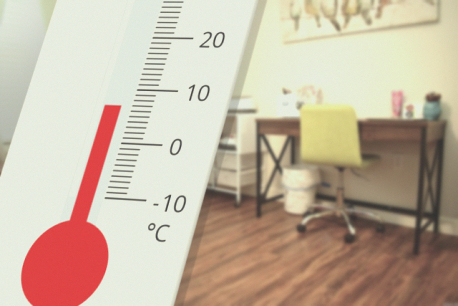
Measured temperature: 7 °C
